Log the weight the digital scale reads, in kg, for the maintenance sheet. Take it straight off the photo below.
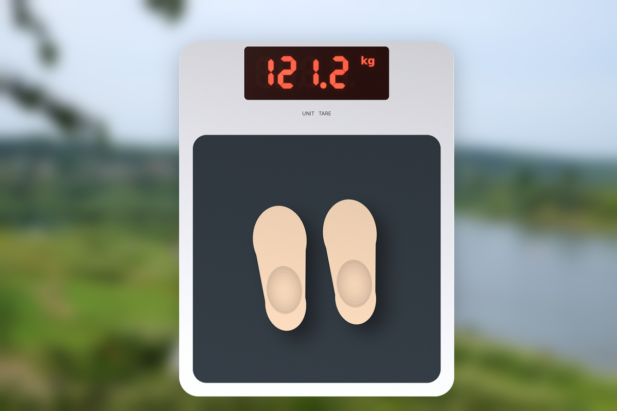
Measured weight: 121.2 kg
